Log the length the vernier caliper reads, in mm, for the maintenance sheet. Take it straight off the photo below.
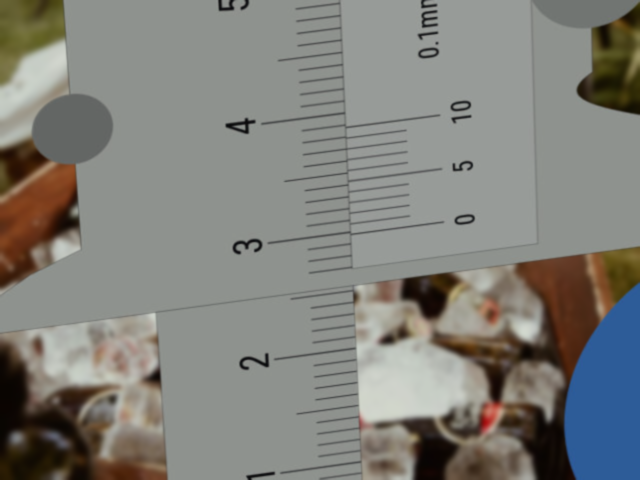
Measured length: 29.8 mm
